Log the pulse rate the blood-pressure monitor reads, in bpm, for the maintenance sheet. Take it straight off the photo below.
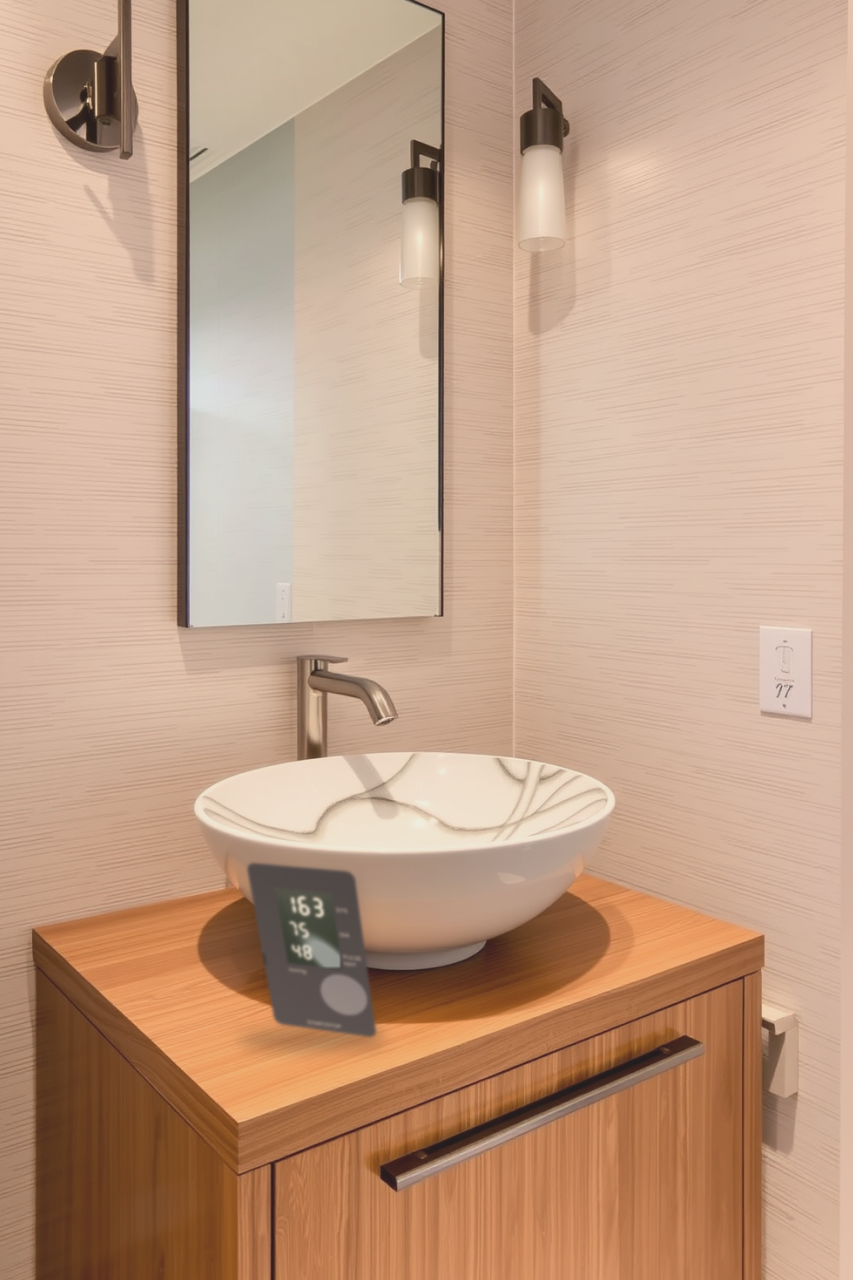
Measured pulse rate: 48 bpm
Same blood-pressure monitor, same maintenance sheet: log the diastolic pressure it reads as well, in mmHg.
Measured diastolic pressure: 75 mmHg
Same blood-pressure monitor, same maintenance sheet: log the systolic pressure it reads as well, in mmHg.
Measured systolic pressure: 163 mmHg
